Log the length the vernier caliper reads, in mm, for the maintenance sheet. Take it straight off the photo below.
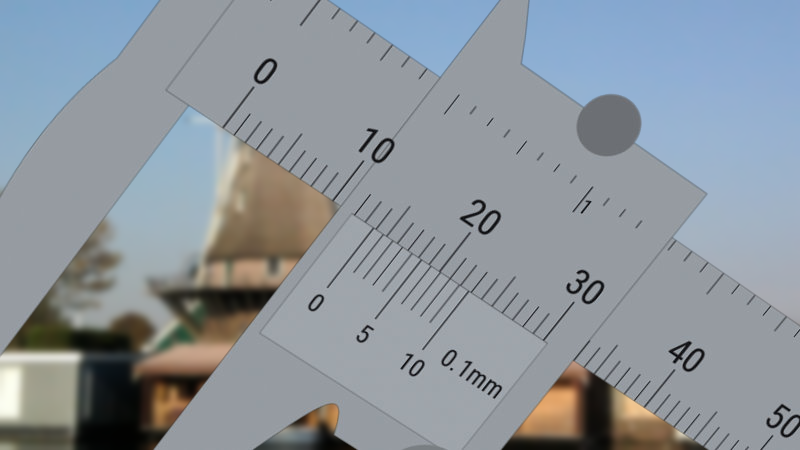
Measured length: 13.8 mm
